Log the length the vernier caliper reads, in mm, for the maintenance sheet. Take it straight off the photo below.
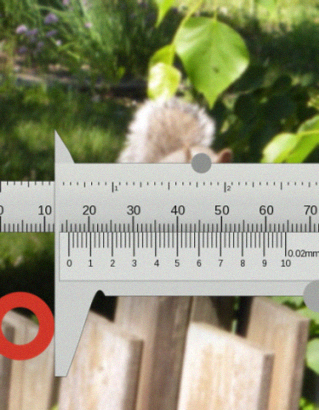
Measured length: 15.5 mm
